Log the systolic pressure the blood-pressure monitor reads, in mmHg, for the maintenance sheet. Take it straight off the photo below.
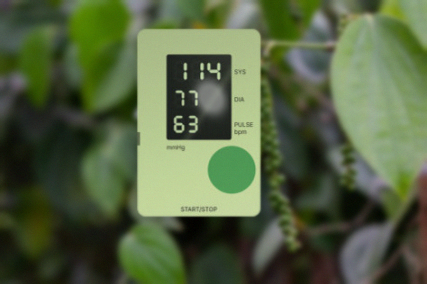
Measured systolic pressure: 114 mmHg
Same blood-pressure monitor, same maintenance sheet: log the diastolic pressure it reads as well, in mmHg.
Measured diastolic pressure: 77 mmHg
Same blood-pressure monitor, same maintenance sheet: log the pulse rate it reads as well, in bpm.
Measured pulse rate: 63 bpm
